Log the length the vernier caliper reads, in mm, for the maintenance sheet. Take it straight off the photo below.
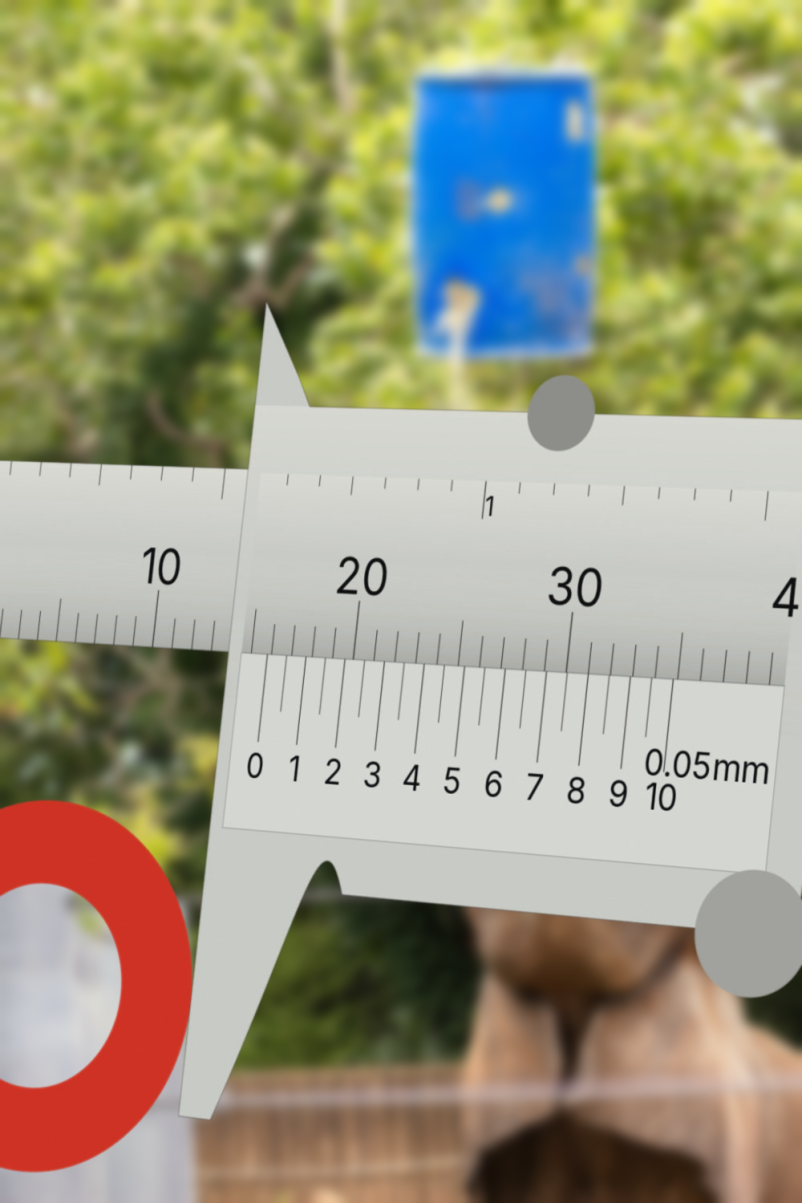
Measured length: 15.8 mm
